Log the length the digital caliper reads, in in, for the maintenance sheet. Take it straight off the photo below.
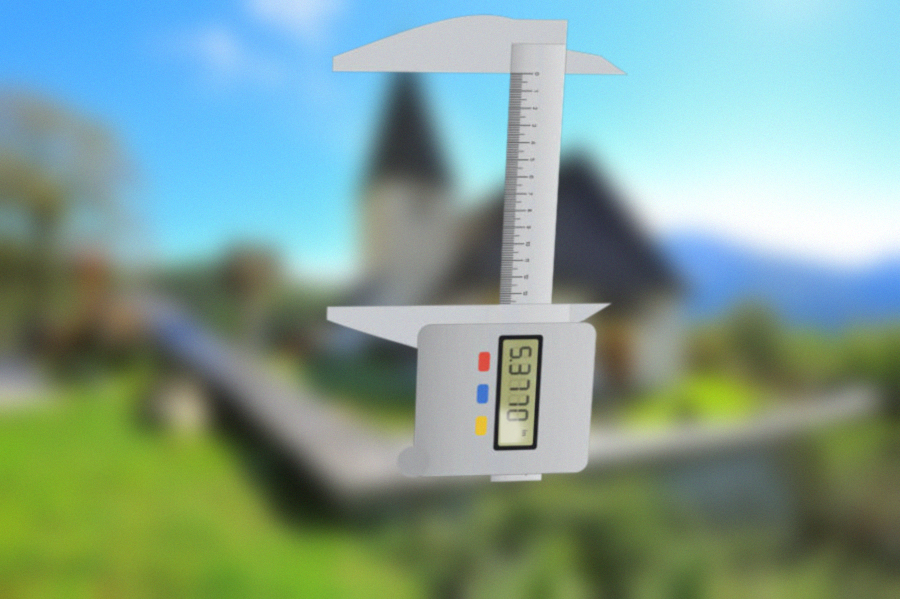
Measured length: 5.3770 in
